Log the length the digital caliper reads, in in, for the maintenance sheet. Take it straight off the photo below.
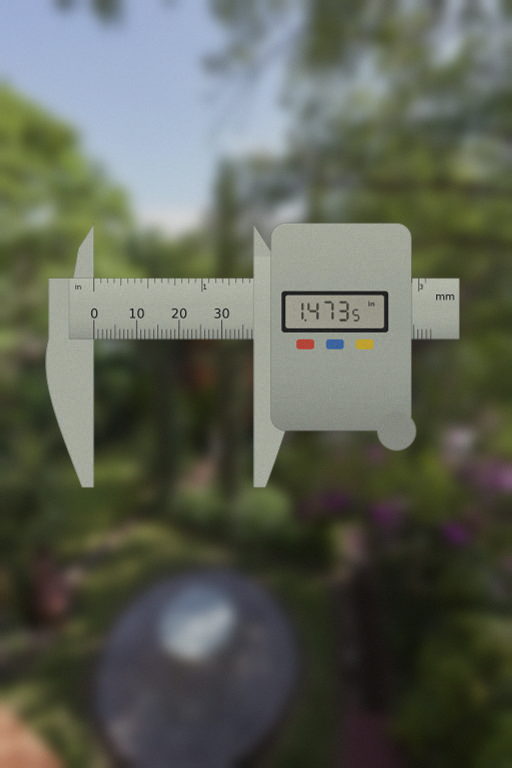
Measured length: 1.4735 in
